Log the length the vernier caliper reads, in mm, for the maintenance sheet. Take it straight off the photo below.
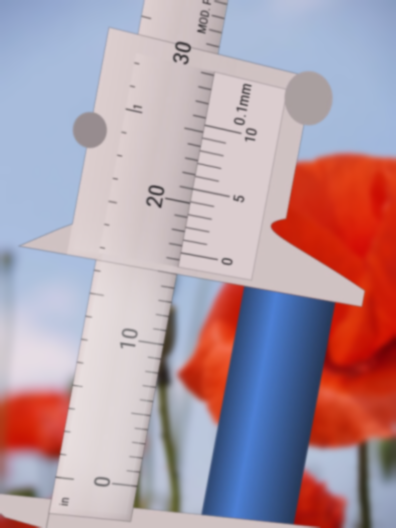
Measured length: 16.5 mm
